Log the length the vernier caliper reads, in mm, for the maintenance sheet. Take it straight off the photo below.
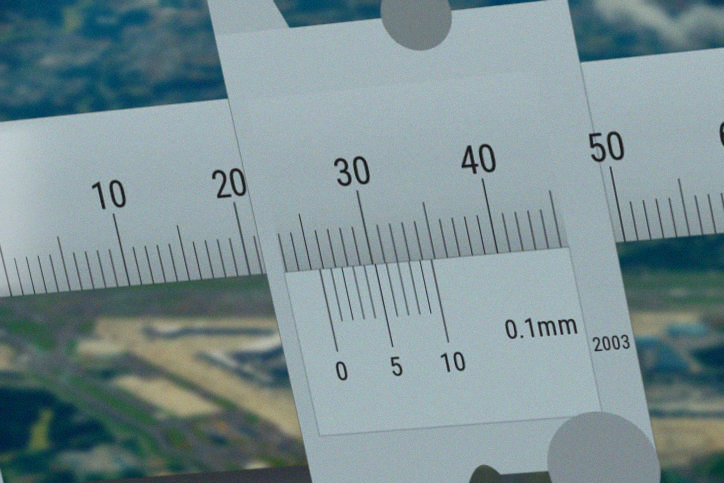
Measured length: 25.7 mm
